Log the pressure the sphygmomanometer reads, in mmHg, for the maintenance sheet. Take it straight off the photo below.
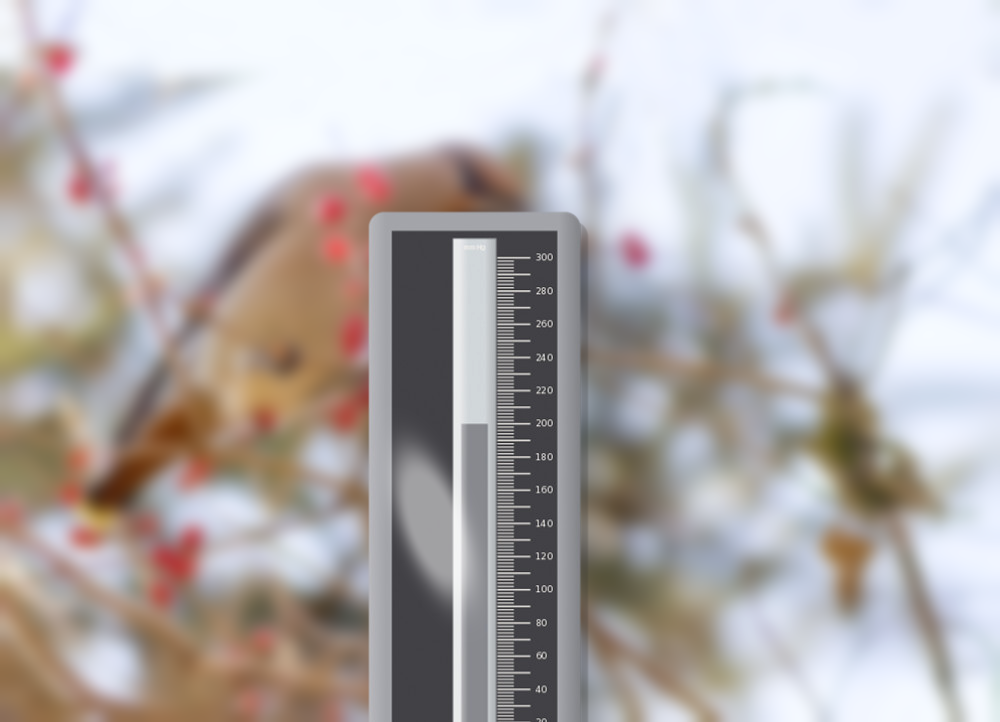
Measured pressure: 200 mmHg
